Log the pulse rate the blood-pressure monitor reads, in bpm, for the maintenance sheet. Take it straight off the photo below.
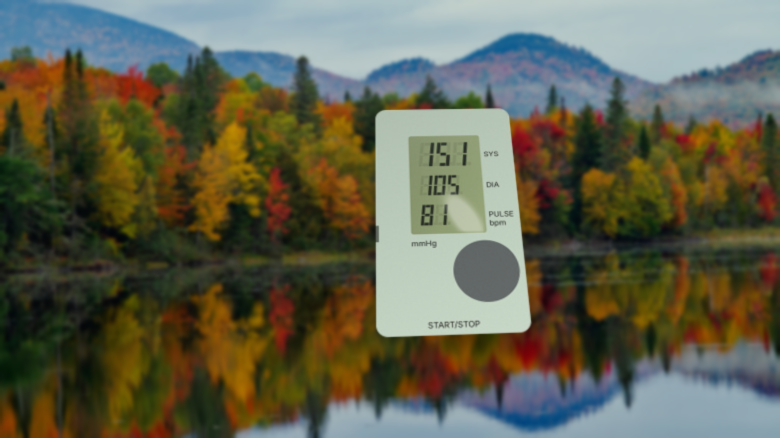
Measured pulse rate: 81 bpm
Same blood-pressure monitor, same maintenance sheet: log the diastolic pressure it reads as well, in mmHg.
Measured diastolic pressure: 105 mmHg
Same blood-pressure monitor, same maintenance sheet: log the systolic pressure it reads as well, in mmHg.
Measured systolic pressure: 151 mmHg
